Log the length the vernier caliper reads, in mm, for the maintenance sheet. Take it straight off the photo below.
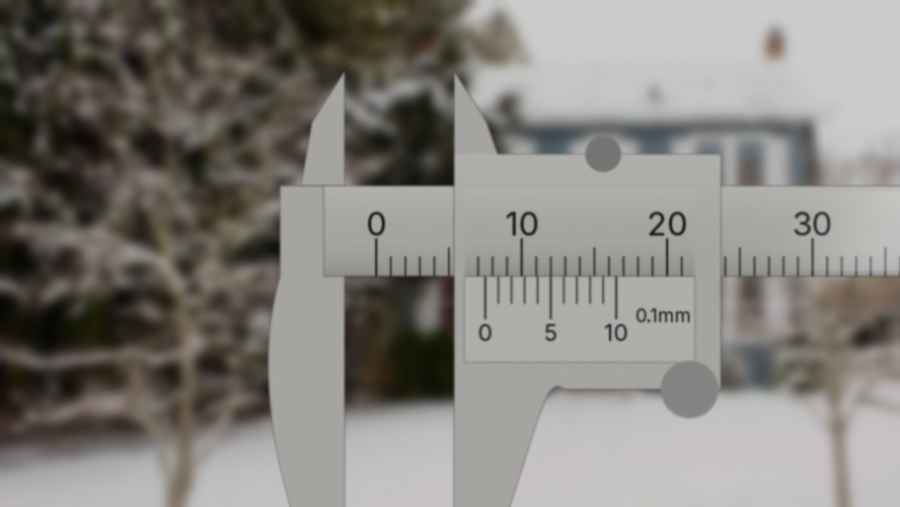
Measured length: 7.5 mm
